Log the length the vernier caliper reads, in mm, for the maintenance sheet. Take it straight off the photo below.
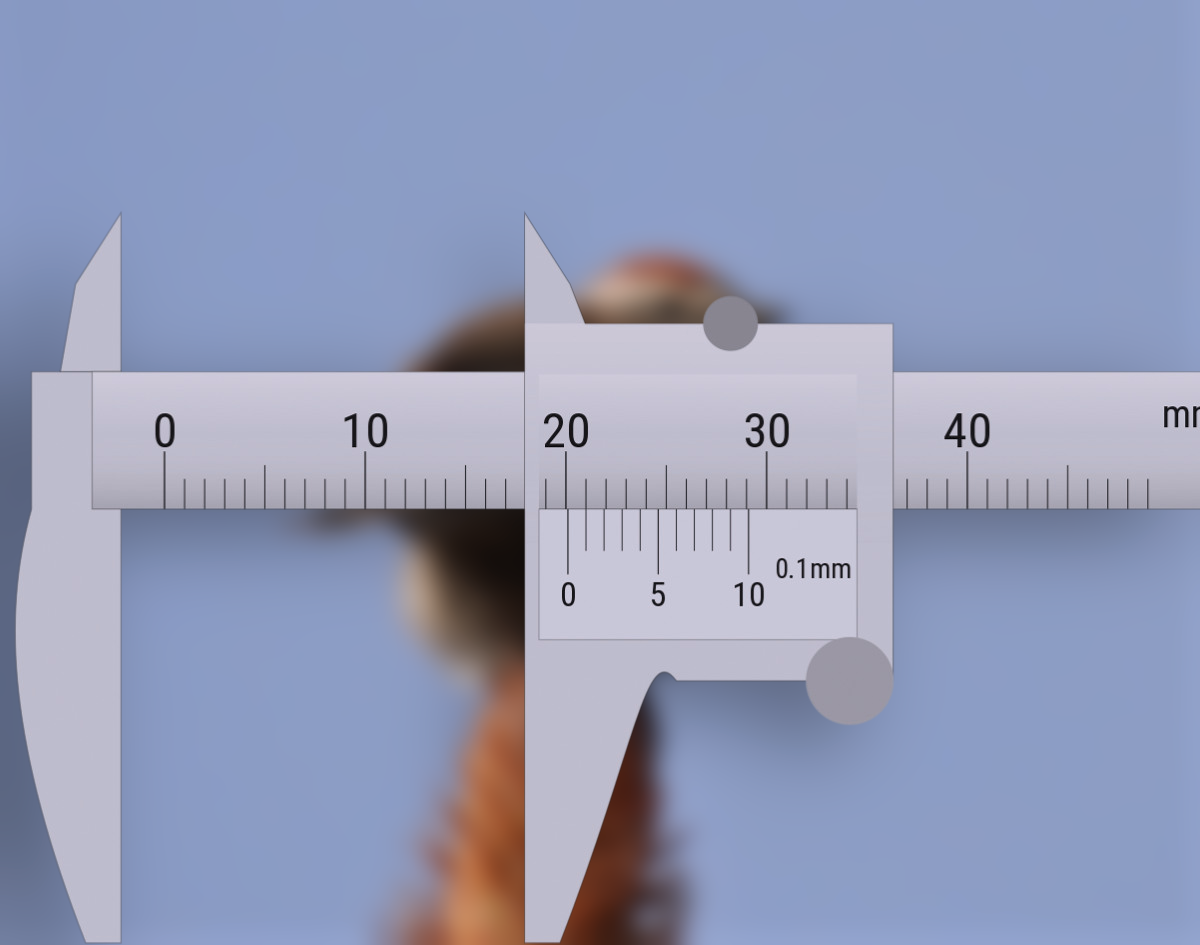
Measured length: 20.1 mm
